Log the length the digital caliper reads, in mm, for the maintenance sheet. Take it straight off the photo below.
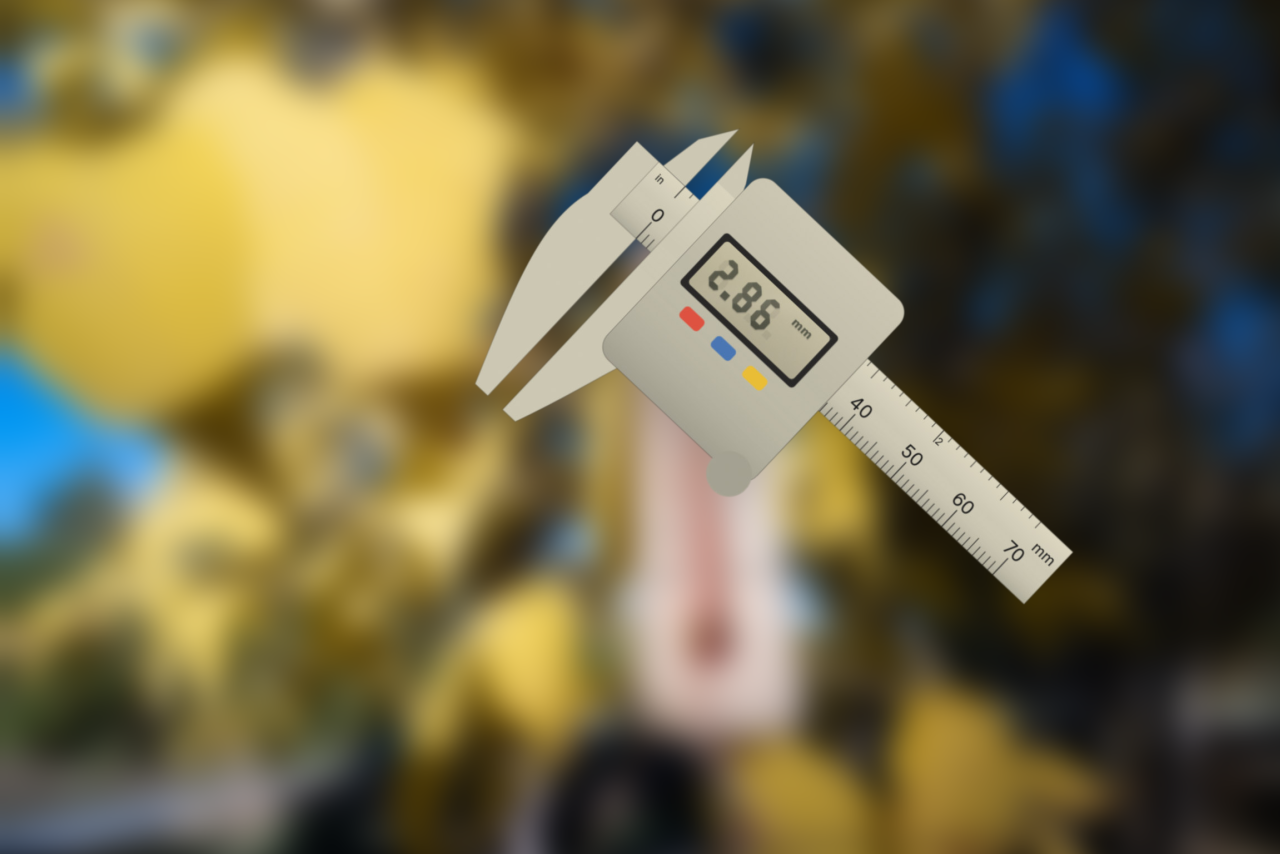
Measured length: 2.86 mm
